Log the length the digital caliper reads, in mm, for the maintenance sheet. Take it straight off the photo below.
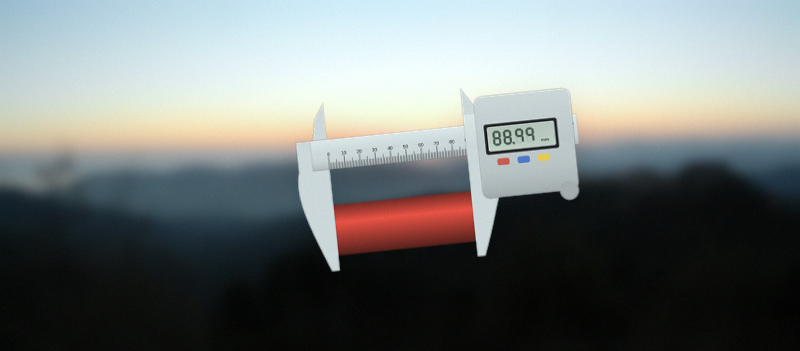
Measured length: 88.99 mm
